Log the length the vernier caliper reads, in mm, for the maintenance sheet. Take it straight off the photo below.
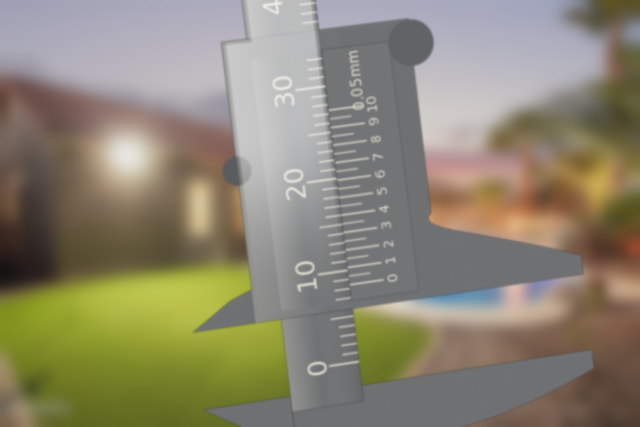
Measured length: 8.4 mm
